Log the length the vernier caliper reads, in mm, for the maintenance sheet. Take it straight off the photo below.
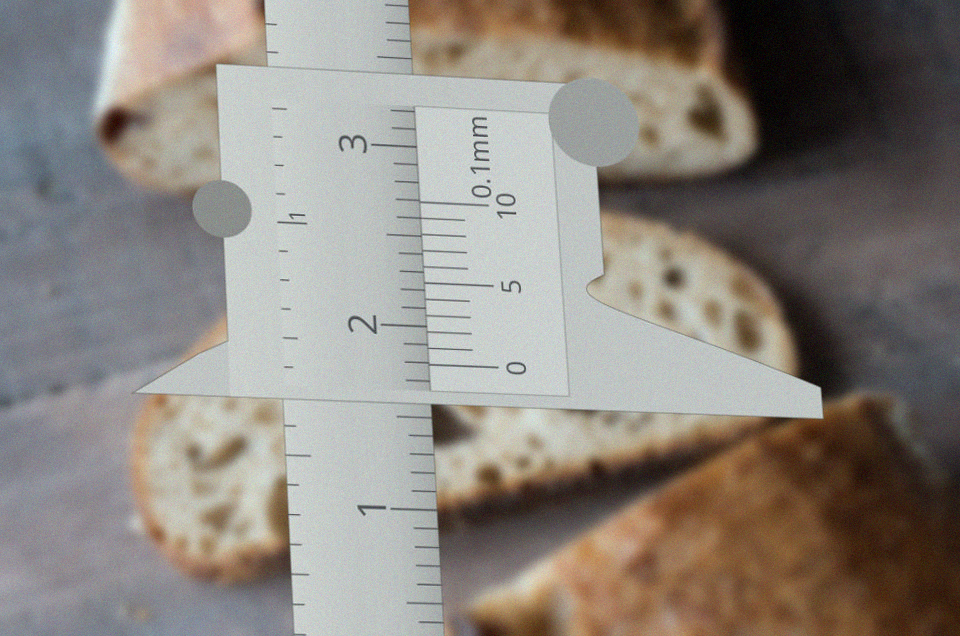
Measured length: 17.9 mm
